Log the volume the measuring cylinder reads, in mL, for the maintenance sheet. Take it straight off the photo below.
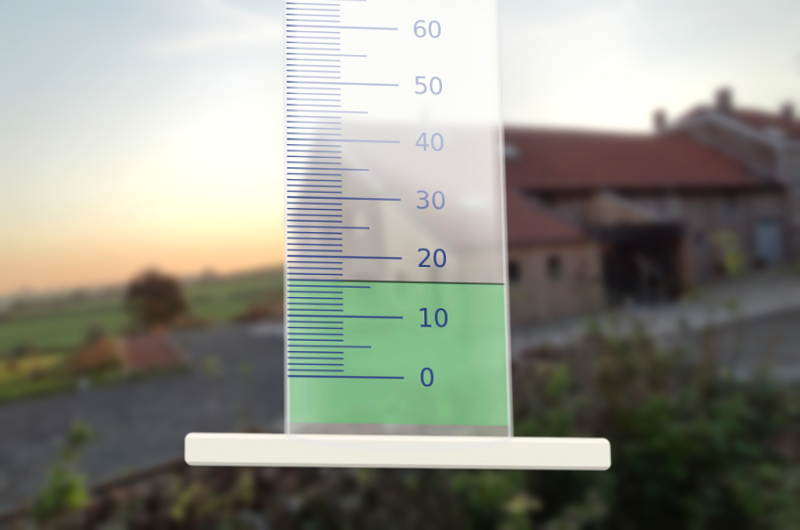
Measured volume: 16 mL
